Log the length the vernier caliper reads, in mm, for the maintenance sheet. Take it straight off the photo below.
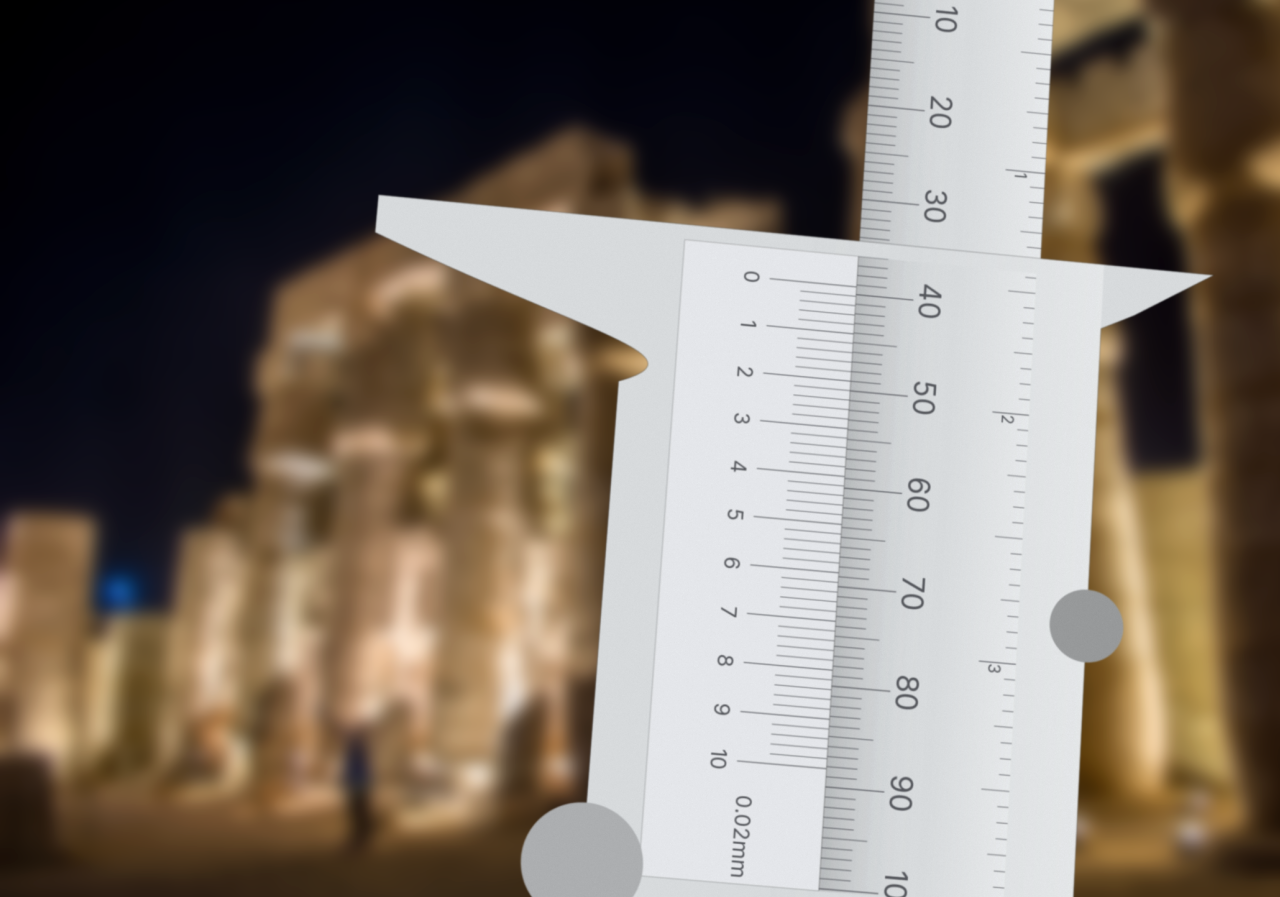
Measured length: 39.2 mm
